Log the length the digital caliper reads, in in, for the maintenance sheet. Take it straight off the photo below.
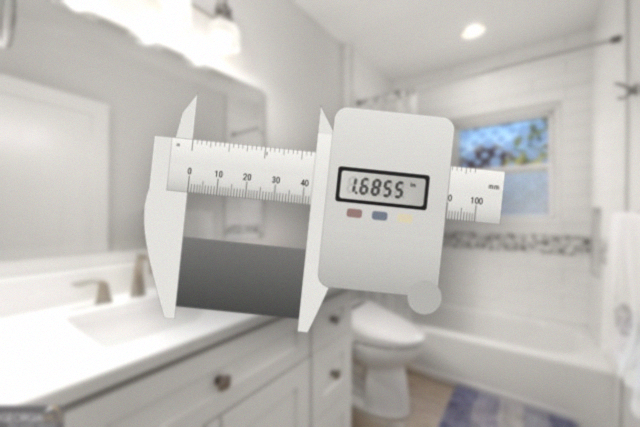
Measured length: 1.6855 in
